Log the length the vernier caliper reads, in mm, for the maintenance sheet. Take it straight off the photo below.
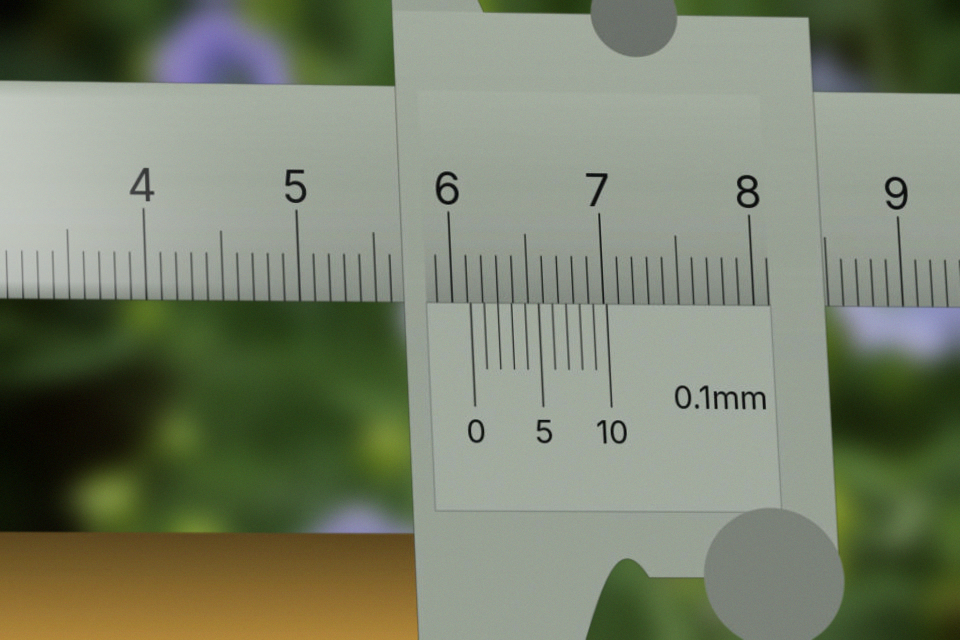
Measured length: 61.2 mm
